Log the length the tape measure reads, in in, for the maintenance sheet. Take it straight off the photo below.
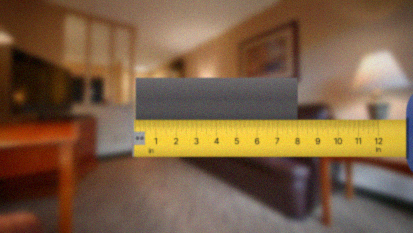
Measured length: 8 in
